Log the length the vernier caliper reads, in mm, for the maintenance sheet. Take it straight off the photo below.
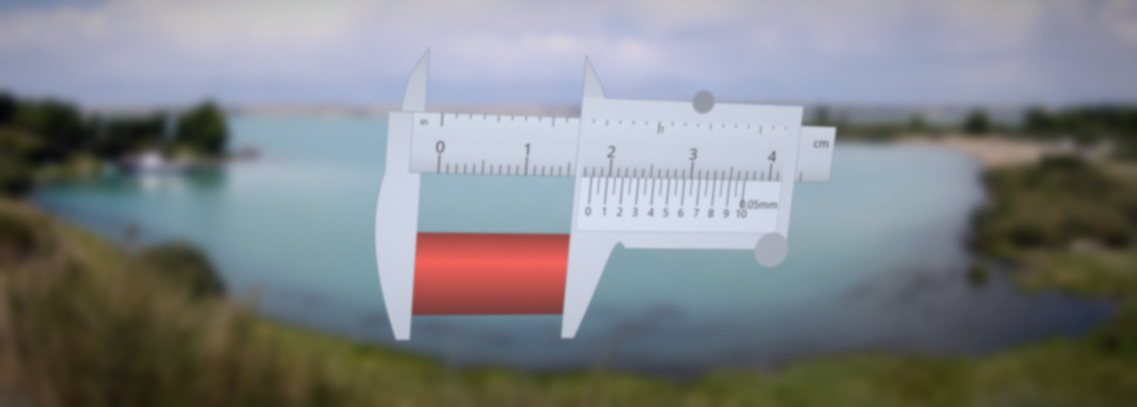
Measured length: 17.8 mm
